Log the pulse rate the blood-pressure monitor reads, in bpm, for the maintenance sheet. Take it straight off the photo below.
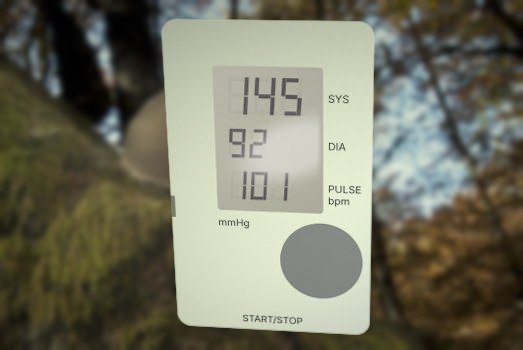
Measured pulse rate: 101 bpm
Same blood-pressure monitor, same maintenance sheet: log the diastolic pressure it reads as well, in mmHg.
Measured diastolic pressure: 92 mmHg
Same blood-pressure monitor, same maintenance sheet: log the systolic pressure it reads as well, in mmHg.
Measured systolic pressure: 145 mmHg
